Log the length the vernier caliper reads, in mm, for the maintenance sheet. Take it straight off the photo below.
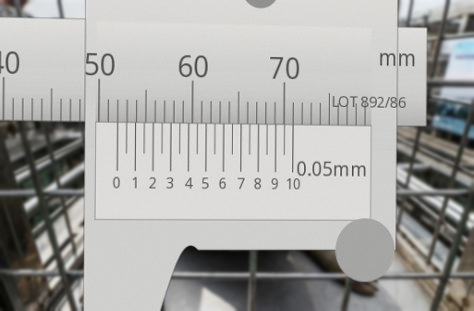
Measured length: 52.0 mm
